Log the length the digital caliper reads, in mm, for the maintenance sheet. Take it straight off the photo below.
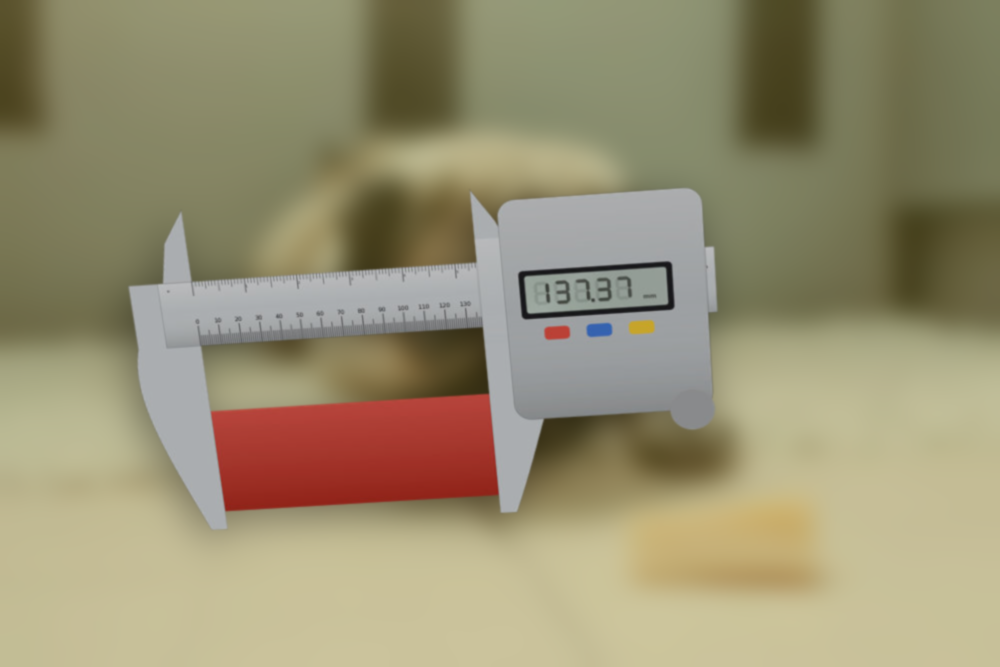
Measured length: 137.37 mm
